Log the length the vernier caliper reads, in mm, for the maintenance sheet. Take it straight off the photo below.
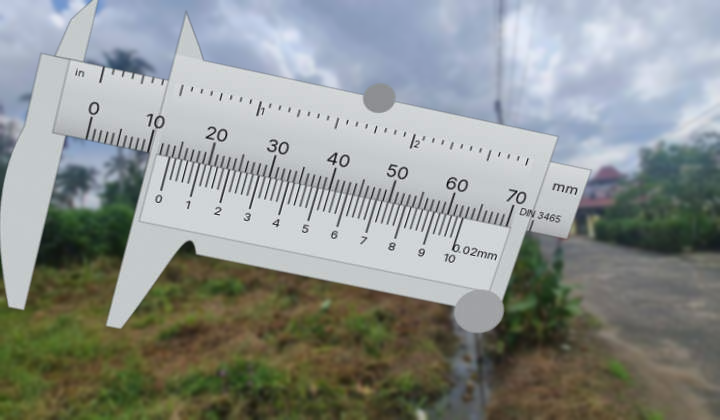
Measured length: 13.6 mm
